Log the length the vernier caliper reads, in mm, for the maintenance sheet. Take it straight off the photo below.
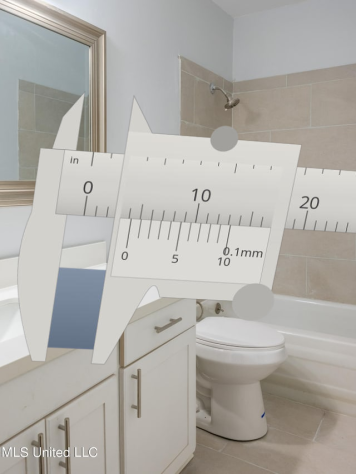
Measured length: 4.2 mm
